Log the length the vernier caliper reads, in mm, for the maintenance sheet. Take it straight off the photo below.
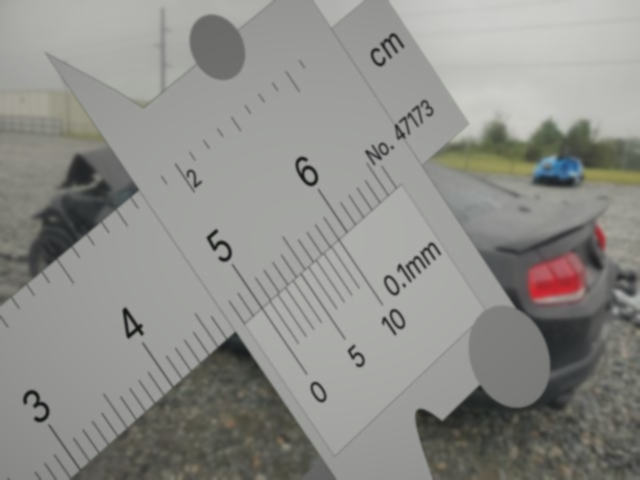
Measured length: 50.0 mm
